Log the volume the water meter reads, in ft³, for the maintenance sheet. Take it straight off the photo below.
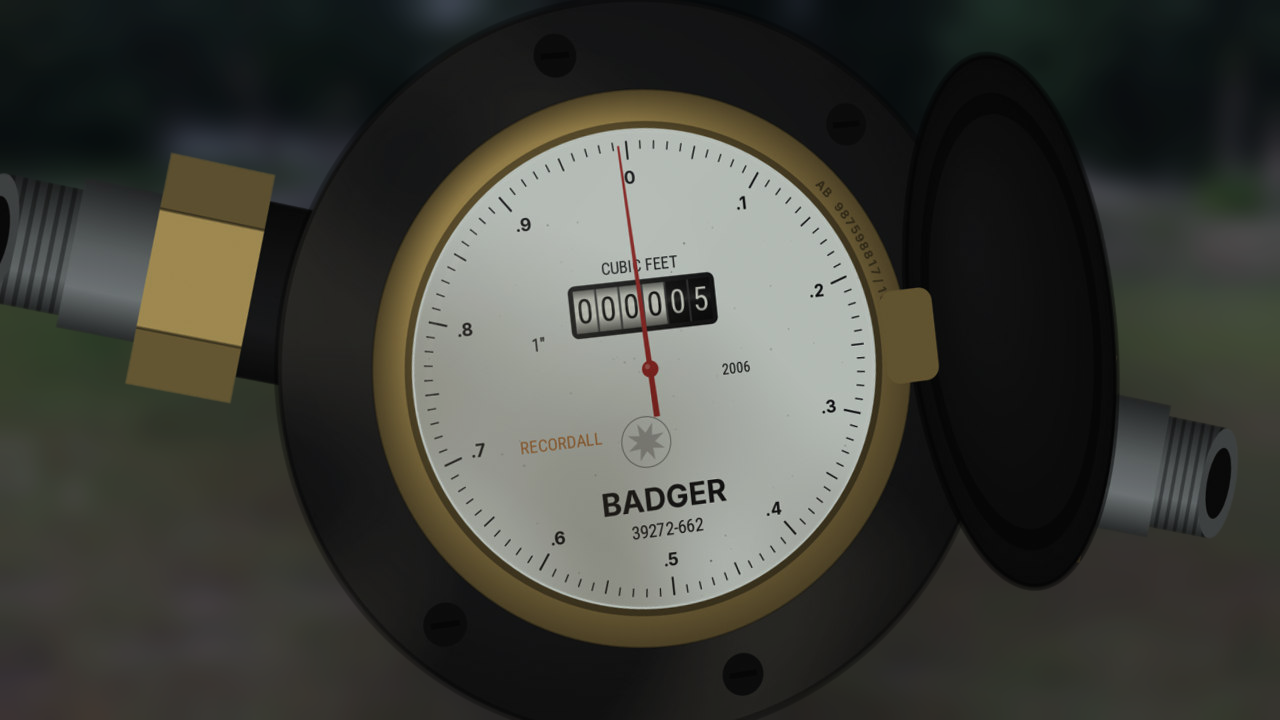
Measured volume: 4.99 ft³
